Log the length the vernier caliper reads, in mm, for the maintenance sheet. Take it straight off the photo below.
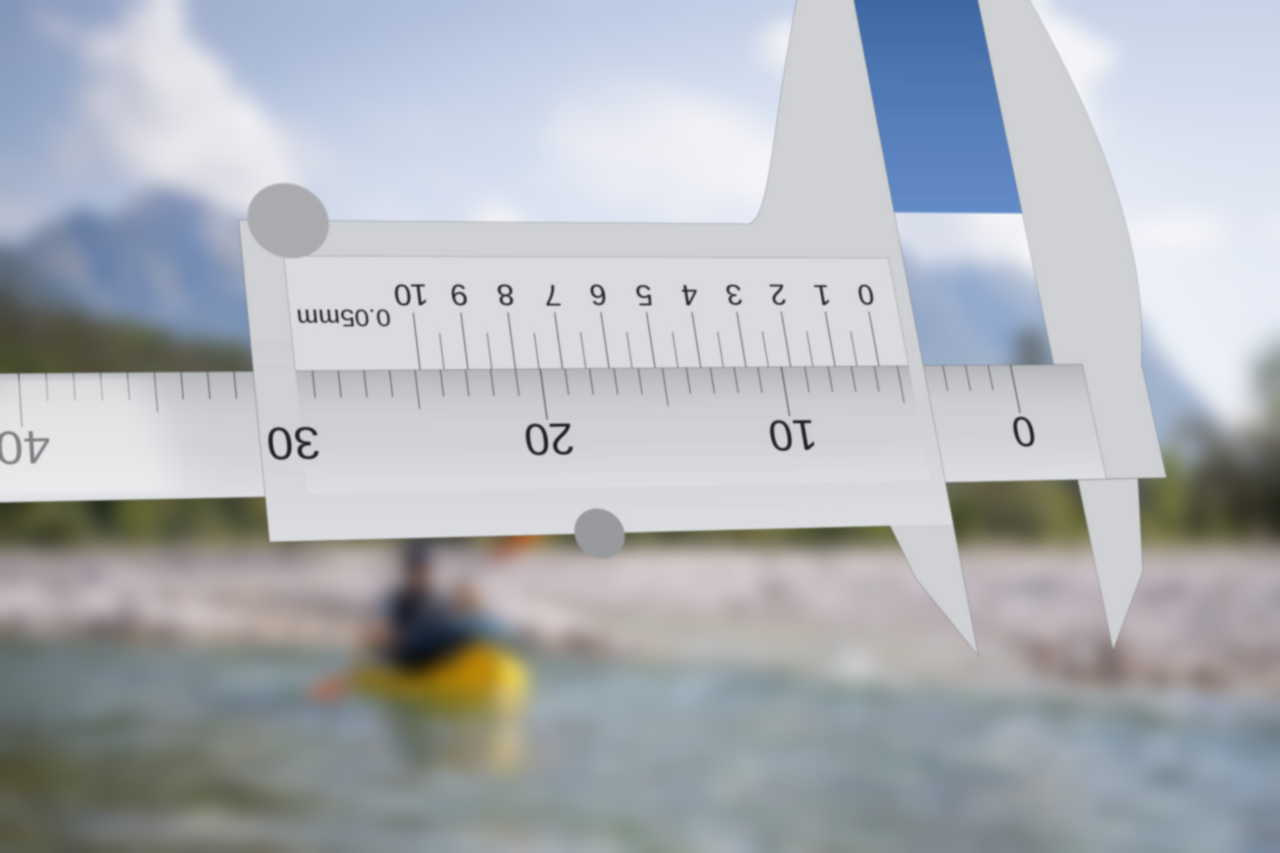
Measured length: 5.8 mm
